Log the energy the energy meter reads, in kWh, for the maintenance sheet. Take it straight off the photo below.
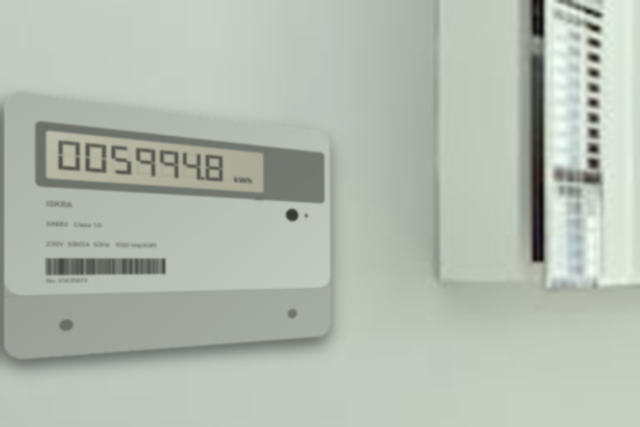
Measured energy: 5994.8 kWh
